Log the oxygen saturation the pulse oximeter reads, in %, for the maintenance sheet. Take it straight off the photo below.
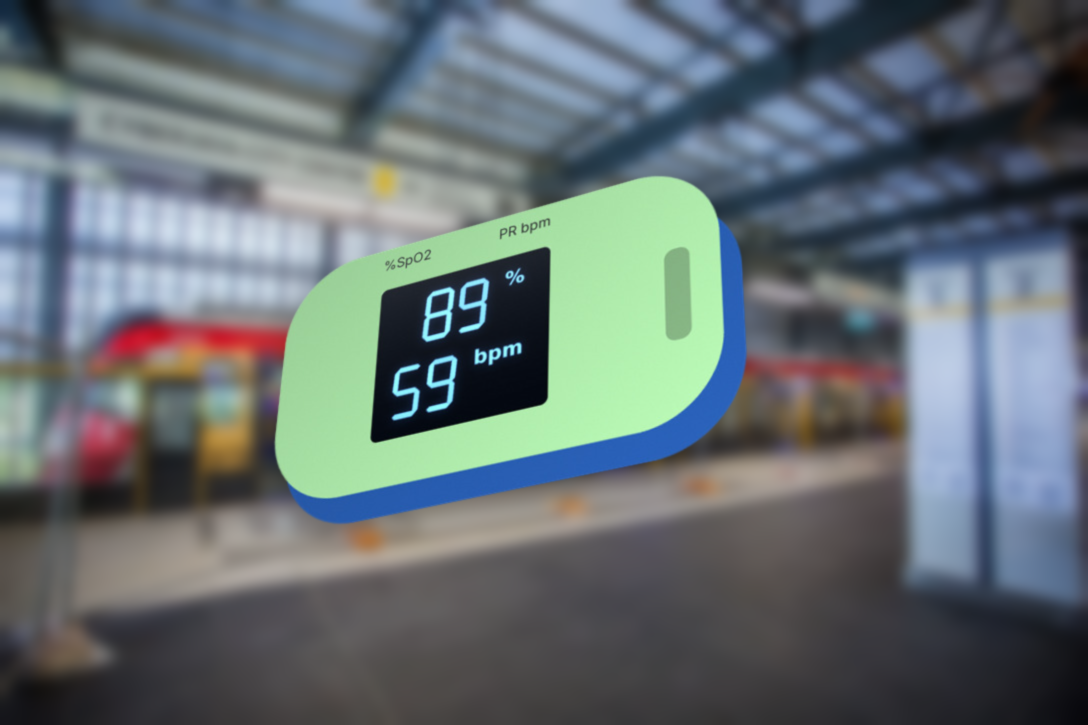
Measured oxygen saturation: 89 %
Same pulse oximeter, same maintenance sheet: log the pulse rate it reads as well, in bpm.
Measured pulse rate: 59 bpm
